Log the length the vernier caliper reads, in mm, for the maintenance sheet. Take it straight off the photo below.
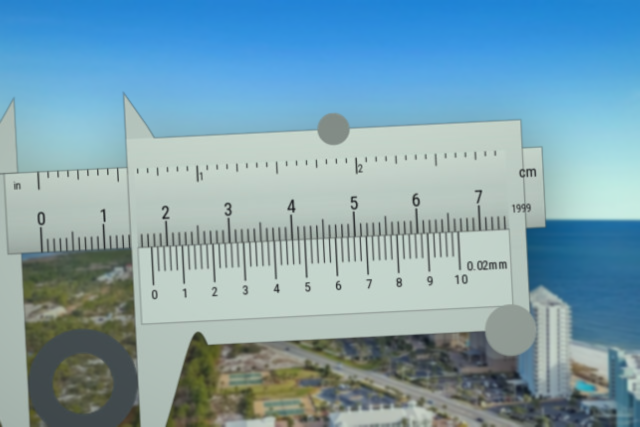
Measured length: 17.5 mm
